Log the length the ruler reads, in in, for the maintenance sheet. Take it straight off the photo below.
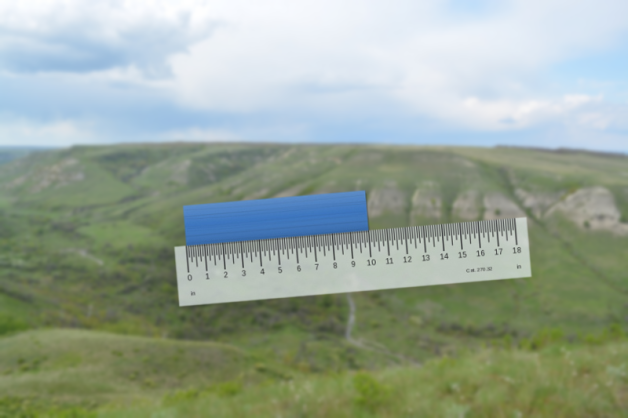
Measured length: 10 in
